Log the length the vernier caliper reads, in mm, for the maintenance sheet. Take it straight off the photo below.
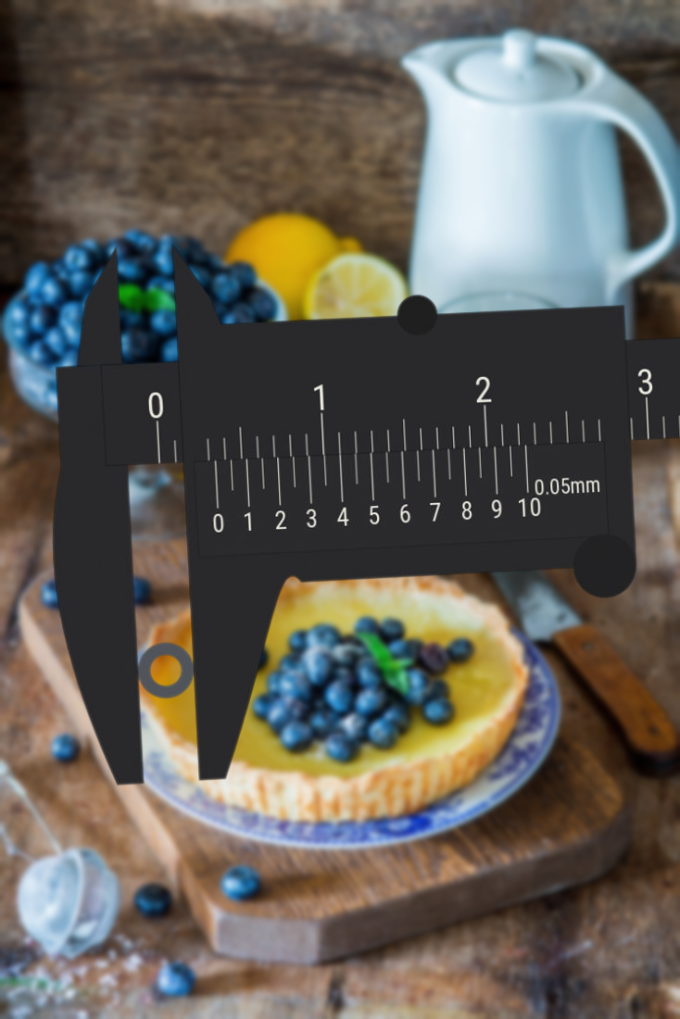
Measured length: 3.4 mm
